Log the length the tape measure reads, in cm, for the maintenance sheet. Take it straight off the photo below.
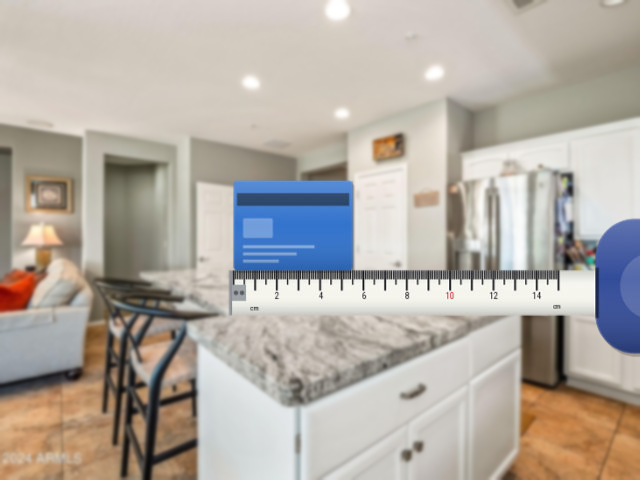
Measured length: 5.5 cm
